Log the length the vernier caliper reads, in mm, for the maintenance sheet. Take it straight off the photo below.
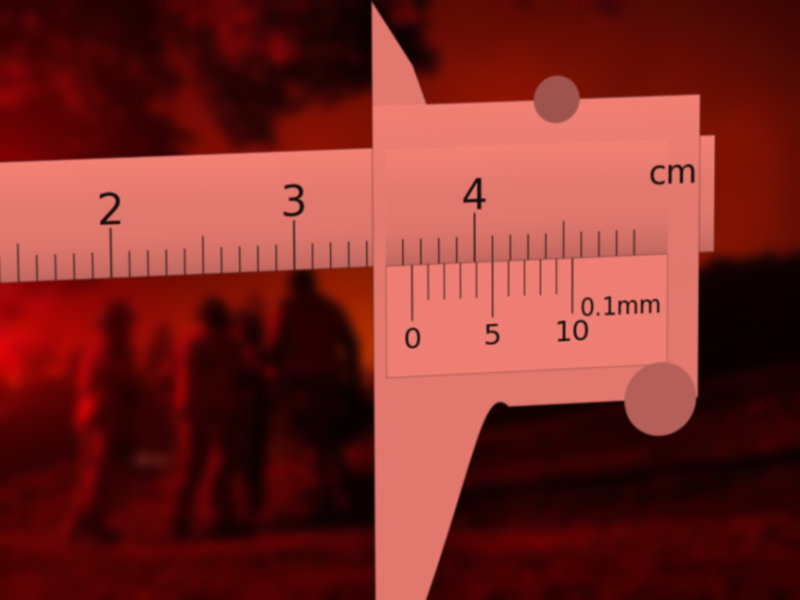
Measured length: 36.5 mm
